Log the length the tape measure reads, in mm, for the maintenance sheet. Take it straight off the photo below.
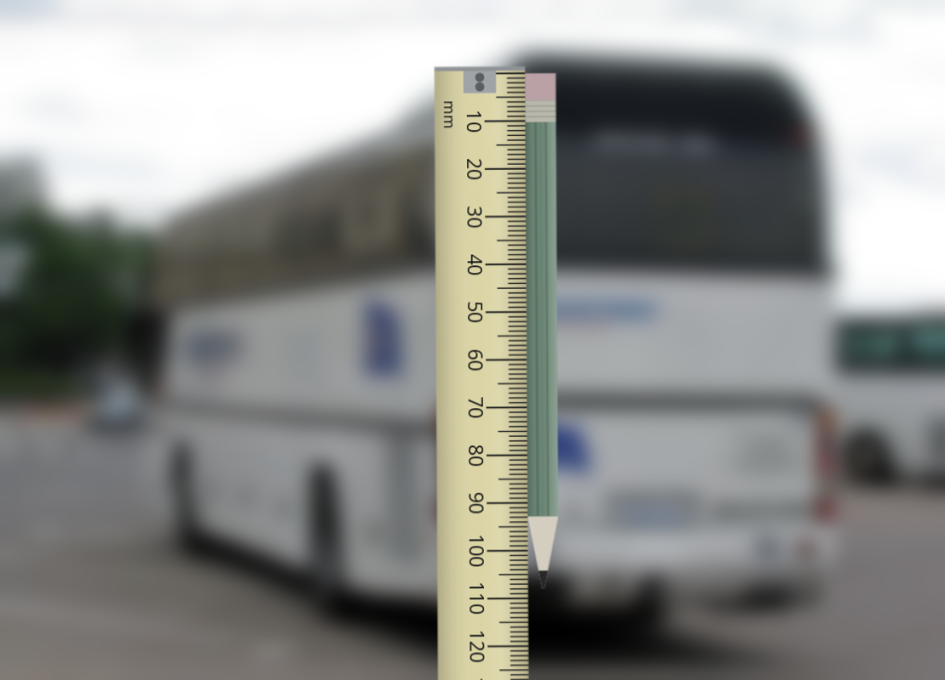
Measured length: 108 mm
